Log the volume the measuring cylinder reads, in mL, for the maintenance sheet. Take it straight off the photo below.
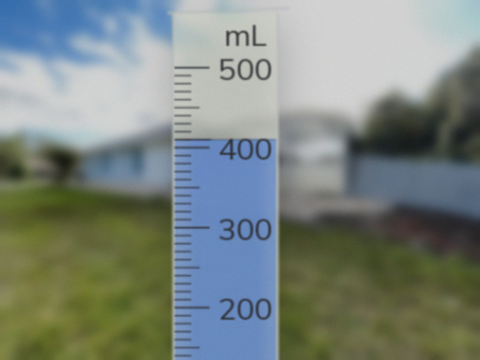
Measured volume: 410 mL
